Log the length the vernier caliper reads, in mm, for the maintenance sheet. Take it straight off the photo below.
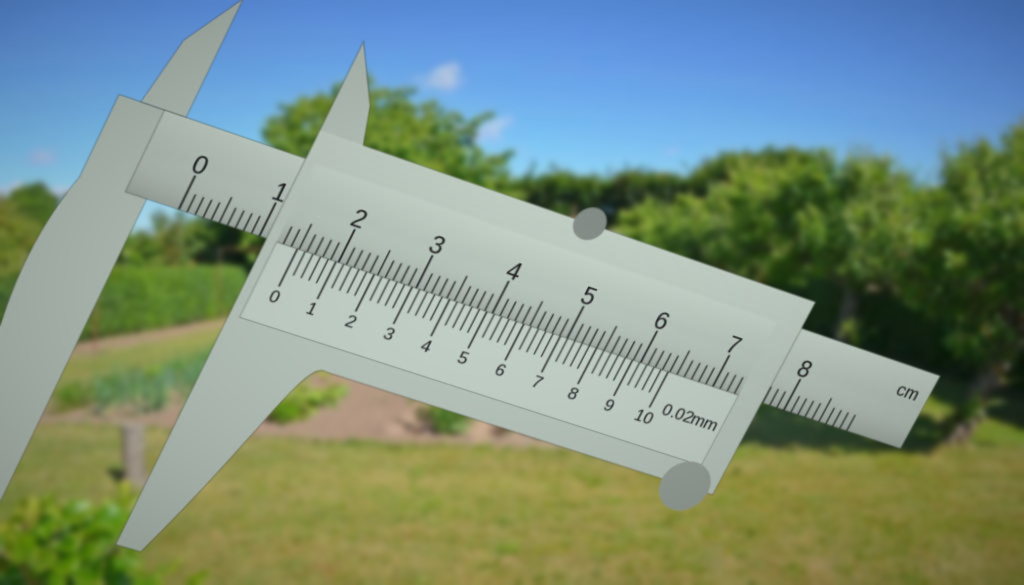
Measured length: 14.8 mm
